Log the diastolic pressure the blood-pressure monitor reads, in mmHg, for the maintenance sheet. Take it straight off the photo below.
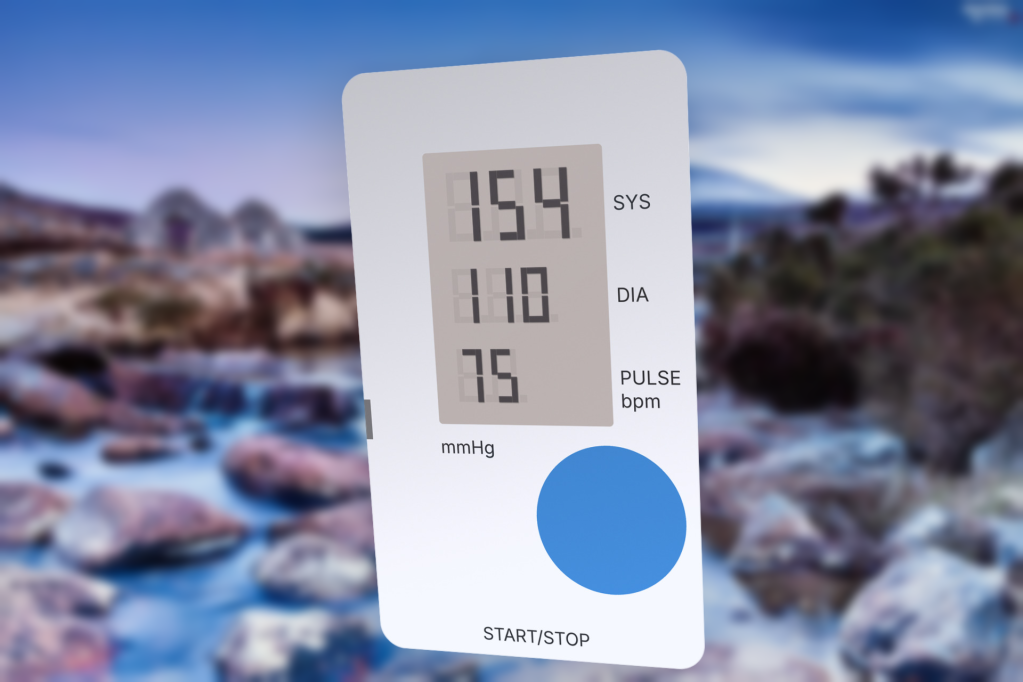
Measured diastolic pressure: 110 mmHg
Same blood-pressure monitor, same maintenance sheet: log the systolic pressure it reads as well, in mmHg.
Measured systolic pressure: 154 mmHg
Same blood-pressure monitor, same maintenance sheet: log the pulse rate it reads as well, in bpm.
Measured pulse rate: 75 bpm
